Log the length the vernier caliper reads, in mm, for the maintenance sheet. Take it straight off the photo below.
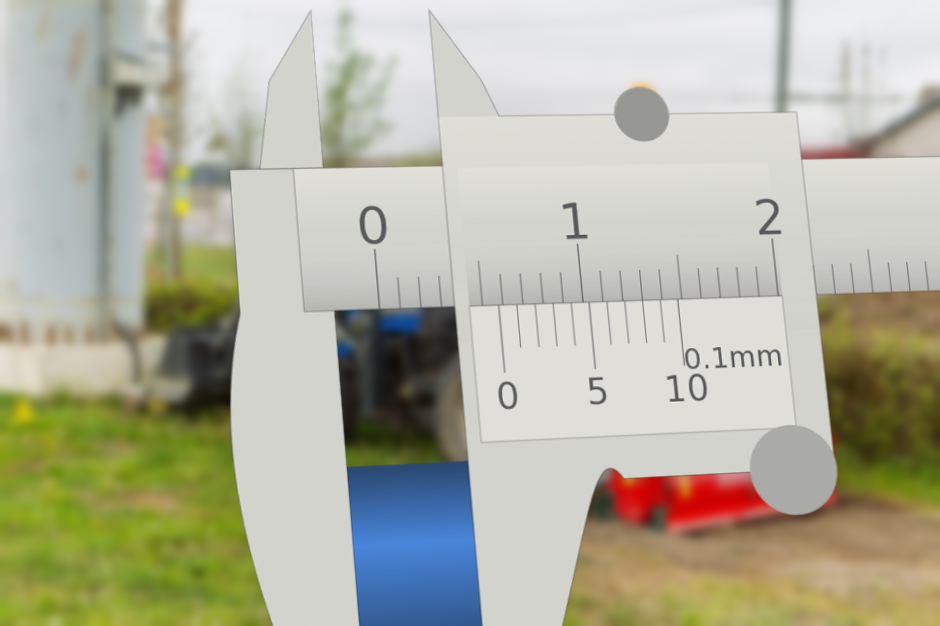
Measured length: 5.8 mm
